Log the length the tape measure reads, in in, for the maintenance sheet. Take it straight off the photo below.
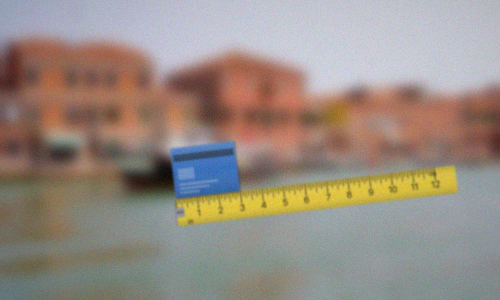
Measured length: 3 in
